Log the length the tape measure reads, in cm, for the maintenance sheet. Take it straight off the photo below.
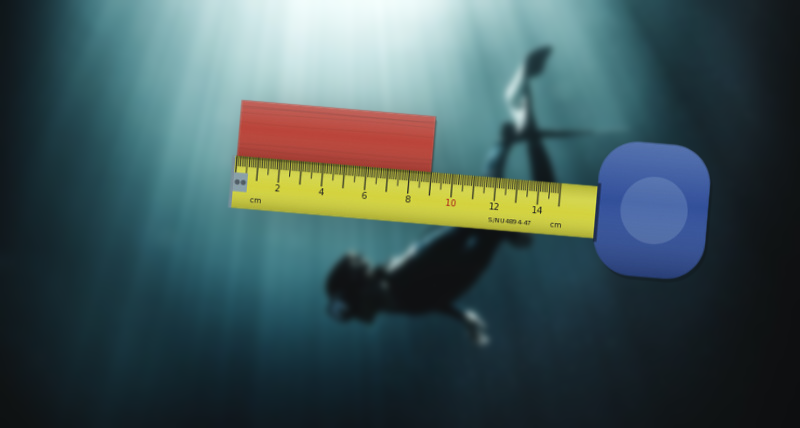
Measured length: 9 cm
